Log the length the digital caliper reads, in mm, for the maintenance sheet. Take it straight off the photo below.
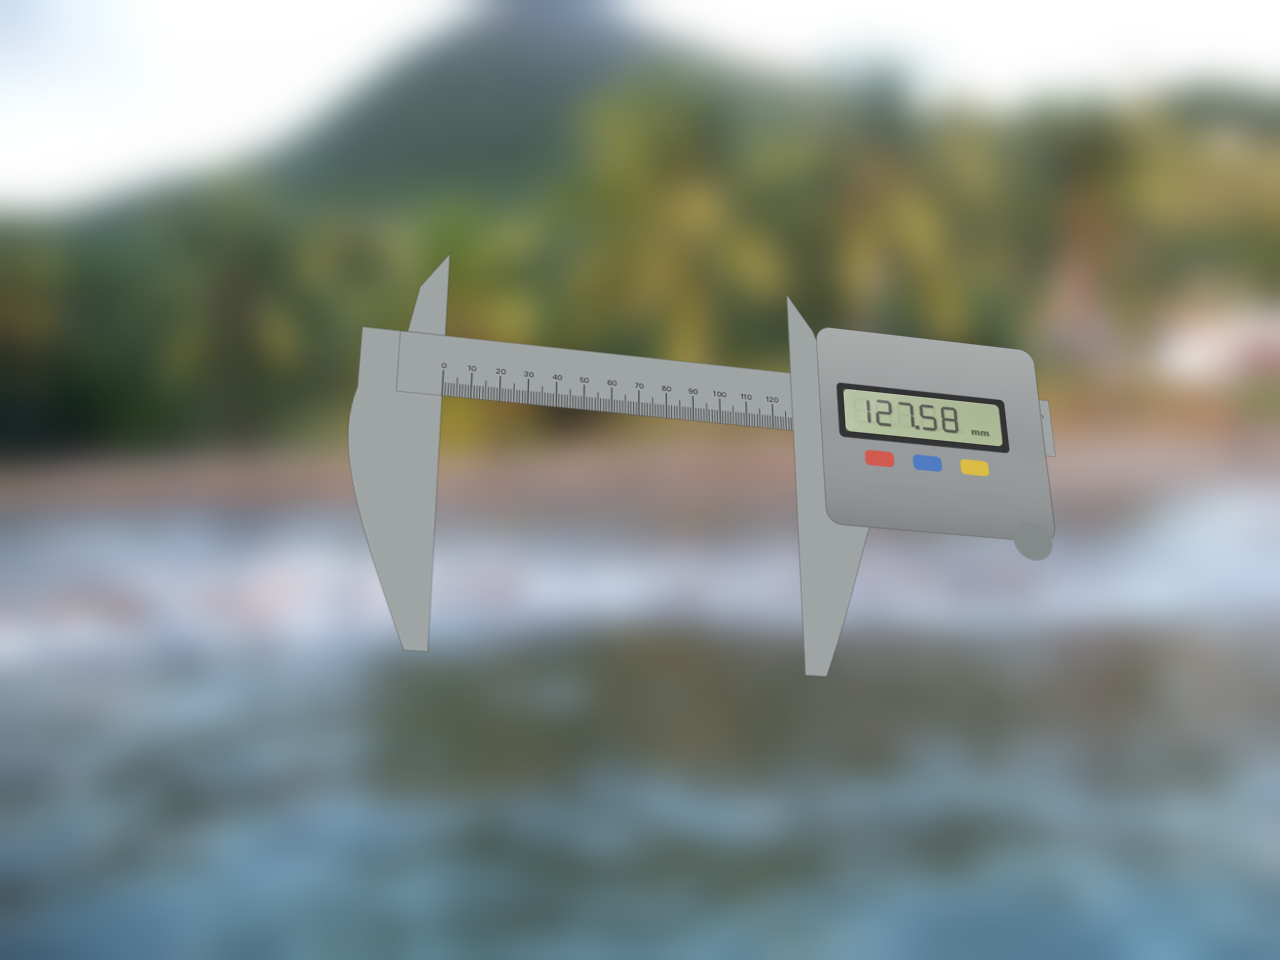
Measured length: 127.58 mm
